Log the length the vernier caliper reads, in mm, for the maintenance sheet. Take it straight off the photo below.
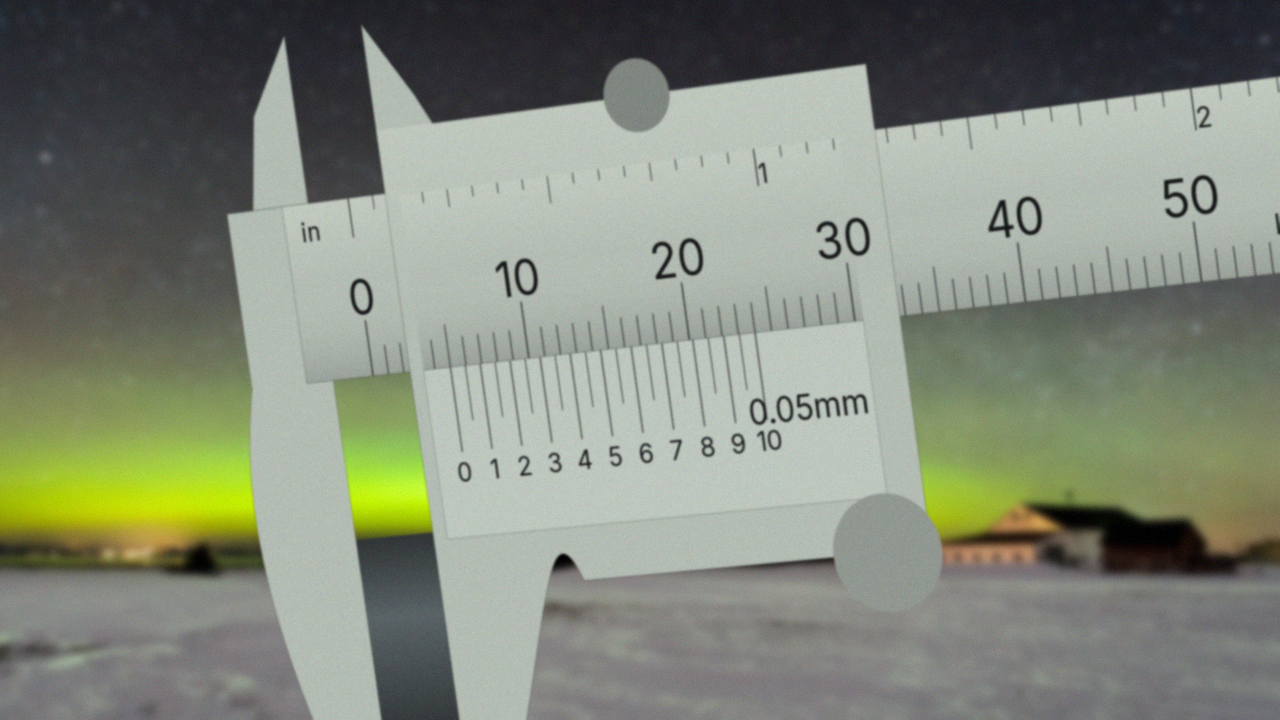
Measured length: 5.0 mm
